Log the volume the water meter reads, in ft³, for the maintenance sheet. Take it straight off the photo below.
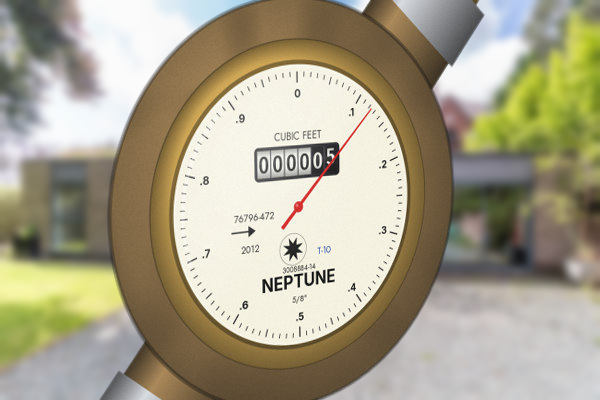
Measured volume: 5.12 ft³
